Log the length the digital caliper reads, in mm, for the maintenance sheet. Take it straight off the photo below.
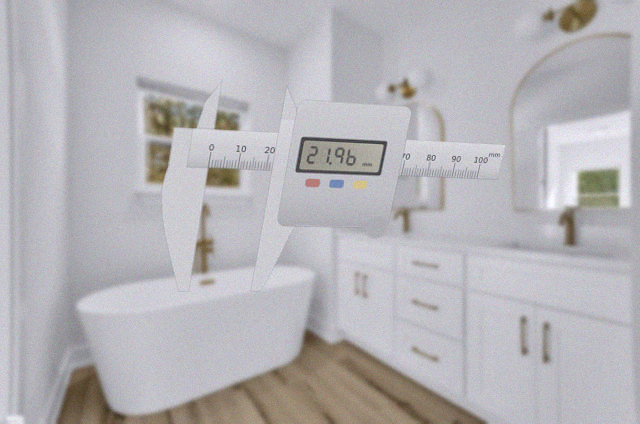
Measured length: 21.96 mm
